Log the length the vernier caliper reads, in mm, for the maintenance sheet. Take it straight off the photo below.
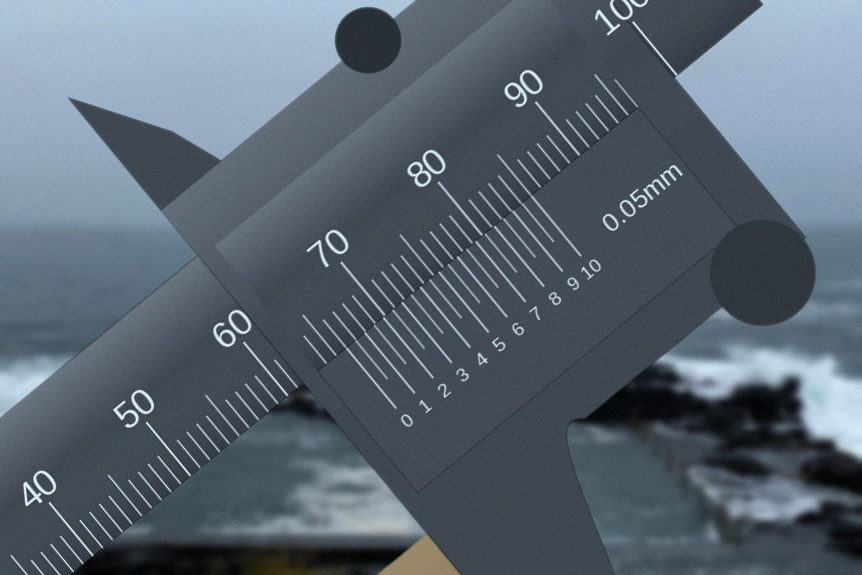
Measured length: 66.0 mm
